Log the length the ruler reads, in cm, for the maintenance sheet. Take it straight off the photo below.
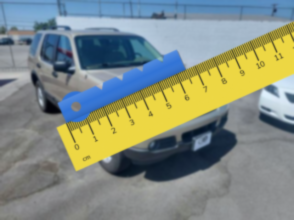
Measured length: 6.5 cm
